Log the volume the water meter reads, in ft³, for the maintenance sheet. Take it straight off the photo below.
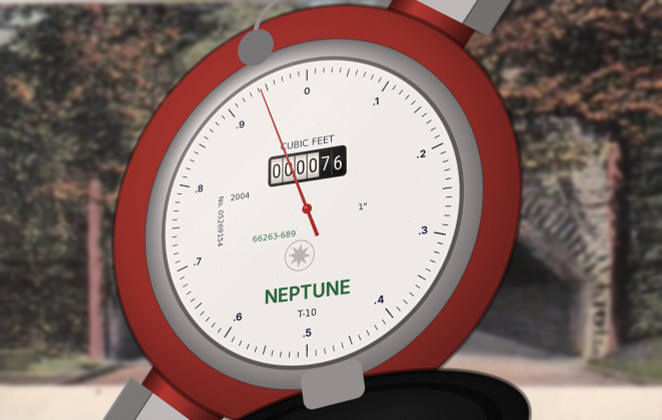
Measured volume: 75.94 ft³
